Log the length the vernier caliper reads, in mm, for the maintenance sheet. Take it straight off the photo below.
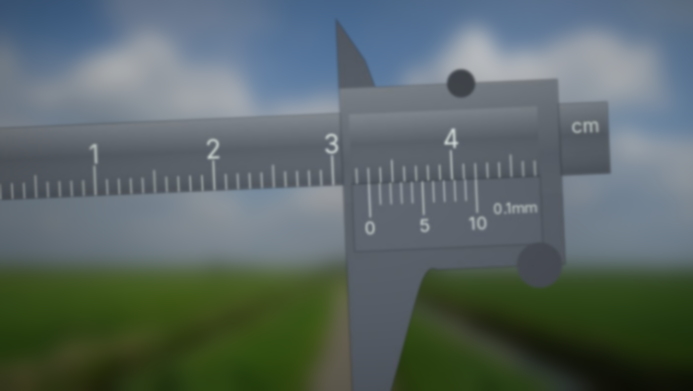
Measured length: 33.0 mm
